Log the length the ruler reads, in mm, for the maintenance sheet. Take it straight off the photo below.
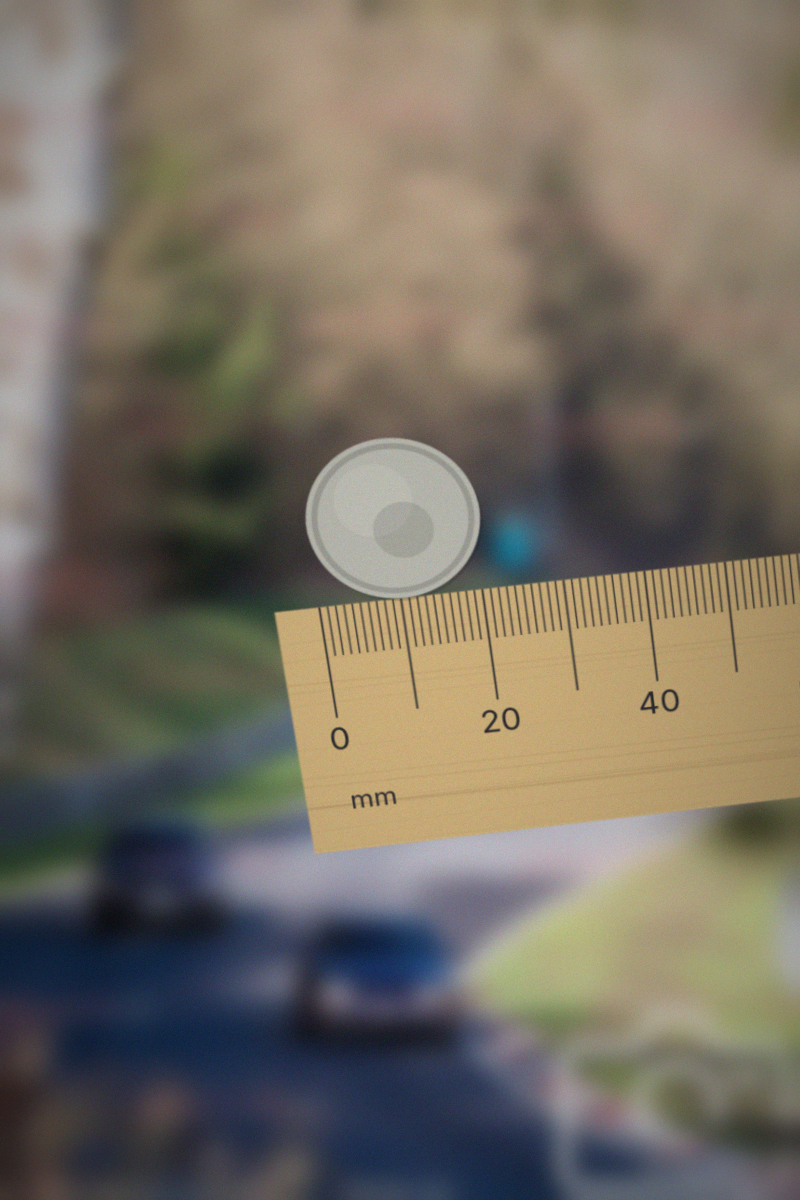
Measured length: 21 mm
